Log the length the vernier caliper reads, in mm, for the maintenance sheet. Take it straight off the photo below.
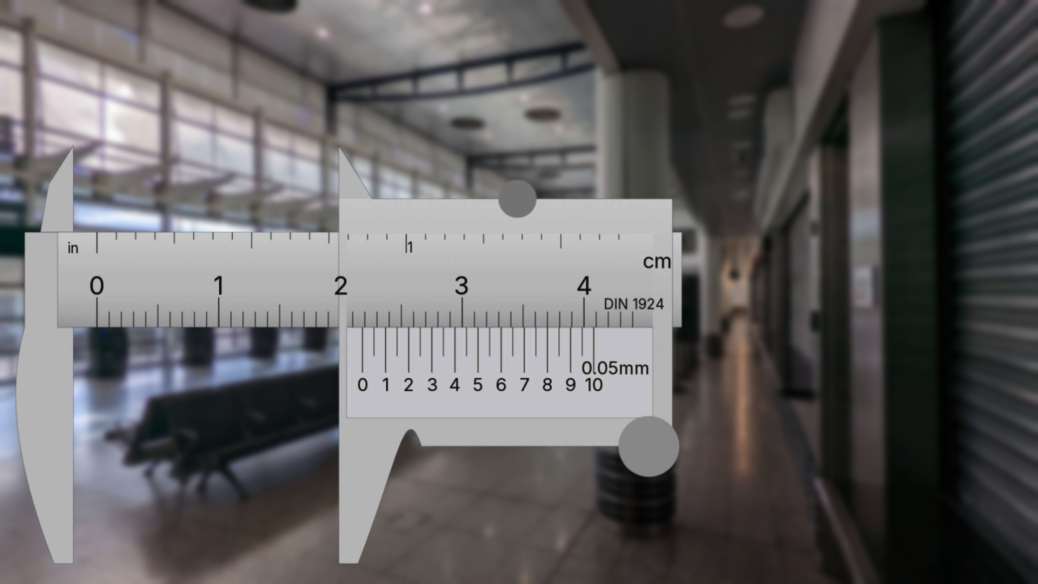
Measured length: 21.8 mm
